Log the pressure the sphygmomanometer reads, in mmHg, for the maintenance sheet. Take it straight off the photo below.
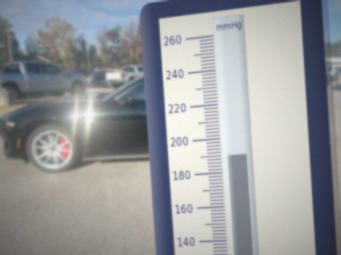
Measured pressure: 190 mmHg
